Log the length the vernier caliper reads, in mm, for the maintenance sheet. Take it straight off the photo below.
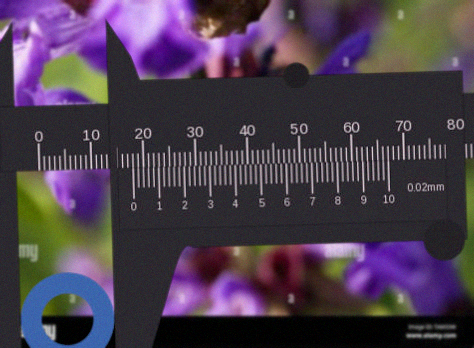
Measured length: 18.0 mm
